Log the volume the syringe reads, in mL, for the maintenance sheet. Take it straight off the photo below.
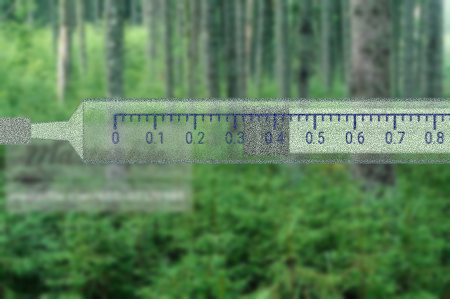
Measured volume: 0.32 mL
